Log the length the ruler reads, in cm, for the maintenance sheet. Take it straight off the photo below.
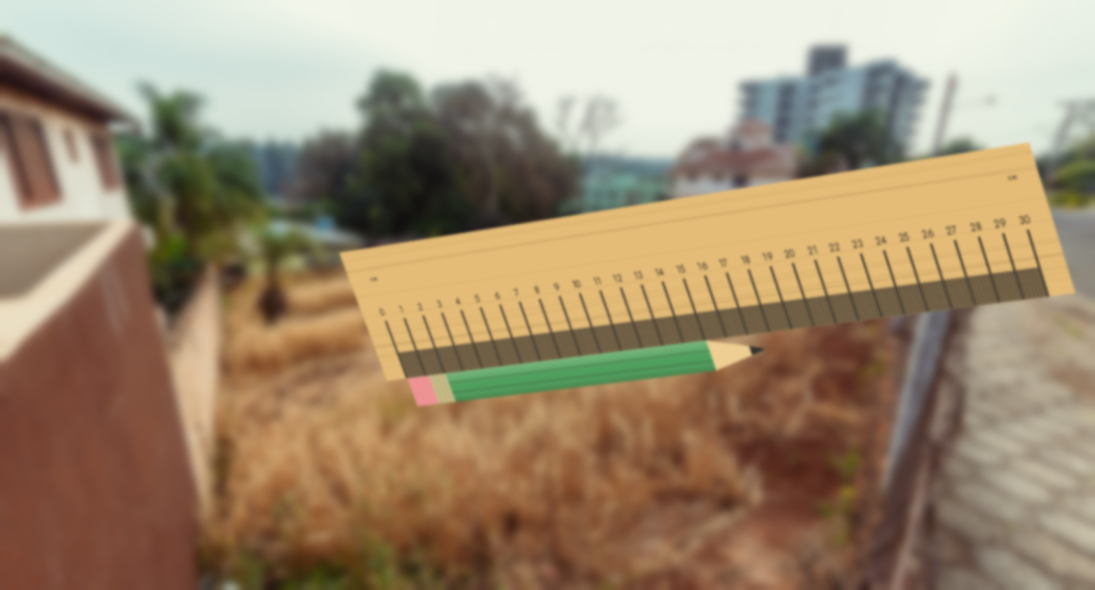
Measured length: 17.5 cm
